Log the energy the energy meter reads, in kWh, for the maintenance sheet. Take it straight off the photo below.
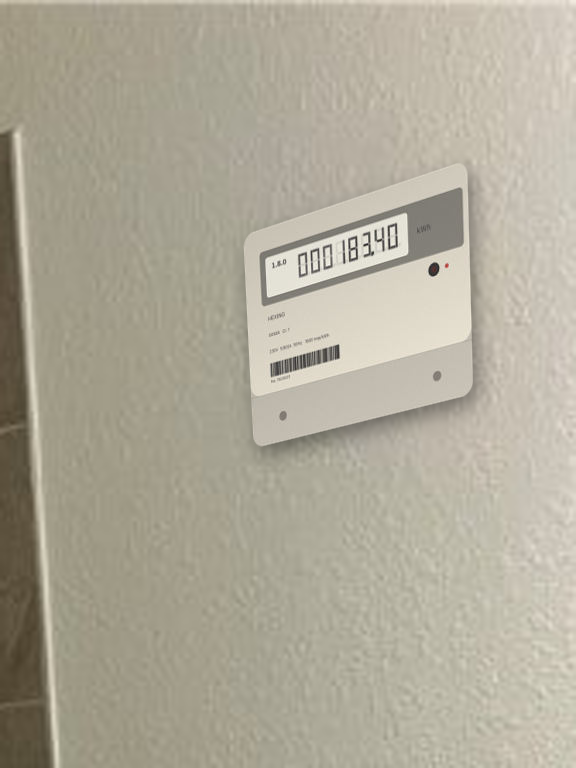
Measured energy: 183.40 kWh
